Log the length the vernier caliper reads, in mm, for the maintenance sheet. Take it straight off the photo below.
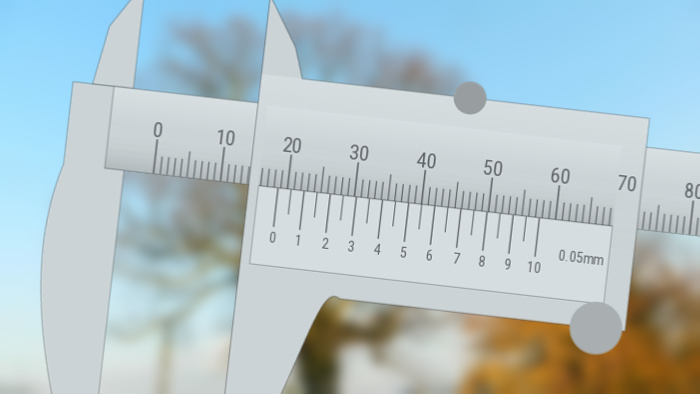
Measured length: 18.6 mm
